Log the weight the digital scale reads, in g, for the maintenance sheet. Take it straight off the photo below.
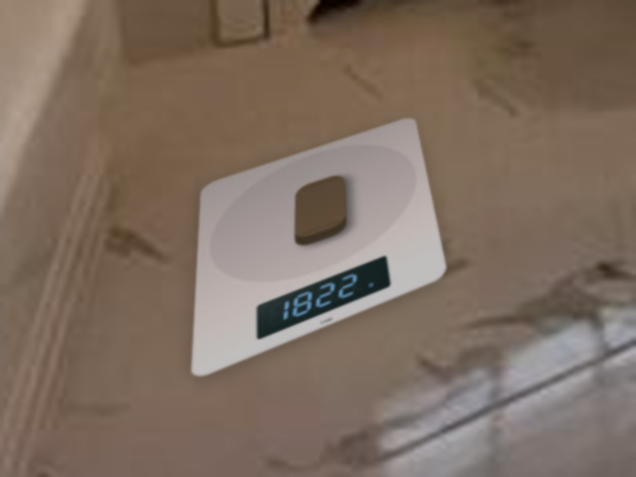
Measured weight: 1822 g
